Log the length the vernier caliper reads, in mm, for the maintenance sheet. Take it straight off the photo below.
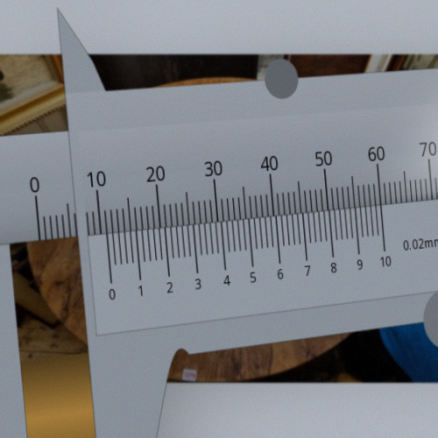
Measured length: 11.0 mm
